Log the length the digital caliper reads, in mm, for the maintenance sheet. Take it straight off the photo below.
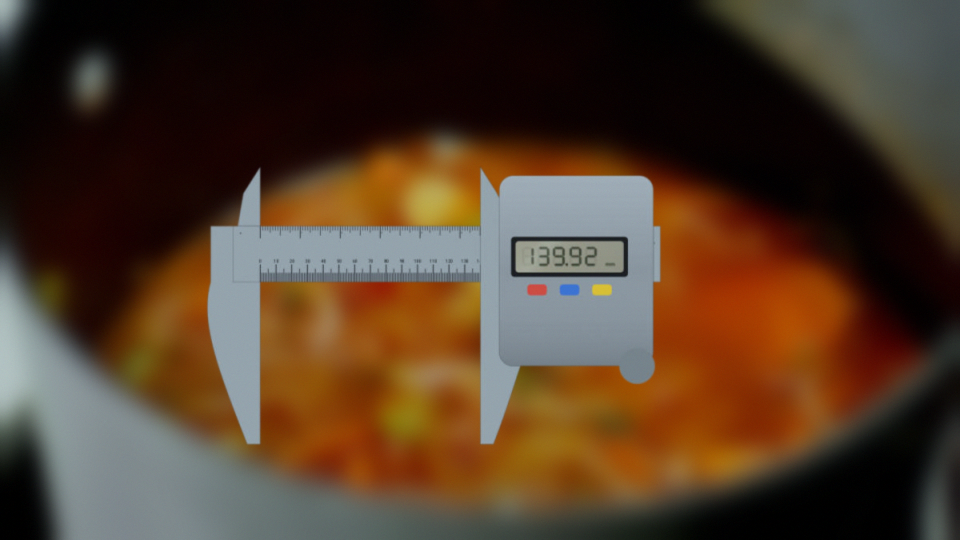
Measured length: 139.92 mm
